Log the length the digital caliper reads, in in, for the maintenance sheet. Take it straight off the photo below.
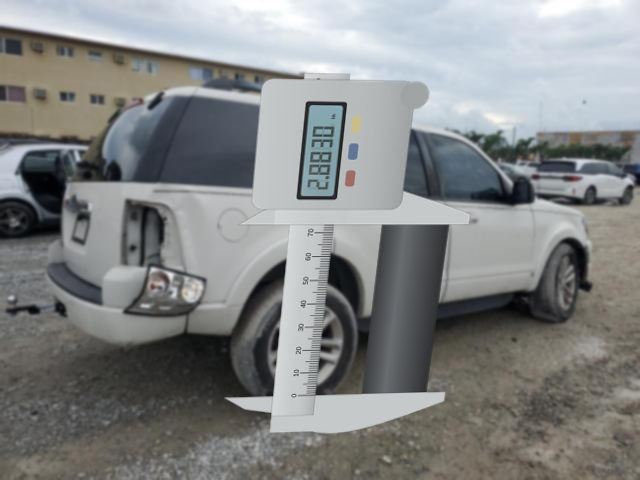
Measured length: 2.8830 in
